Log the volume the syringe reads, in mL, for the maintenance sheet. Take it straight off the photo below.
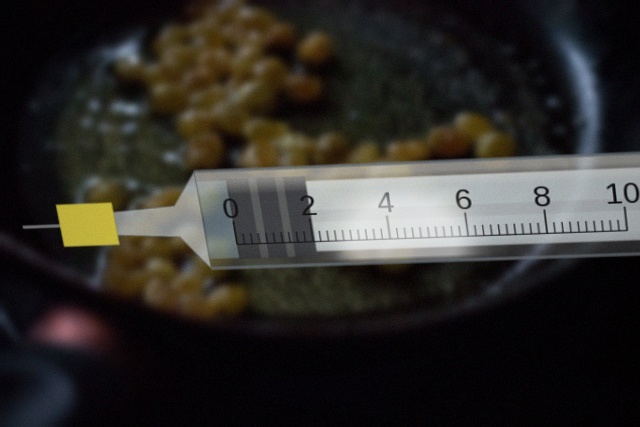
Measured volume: 0 mL
